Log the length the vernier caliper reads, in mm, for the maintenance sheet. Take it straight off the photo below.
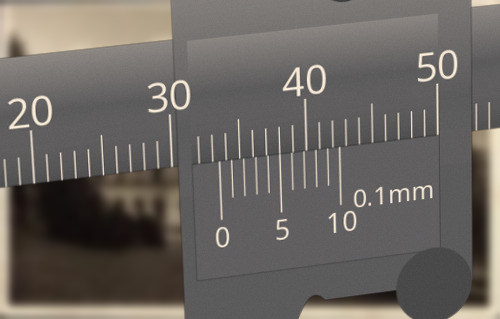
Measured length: 33.5 mm
